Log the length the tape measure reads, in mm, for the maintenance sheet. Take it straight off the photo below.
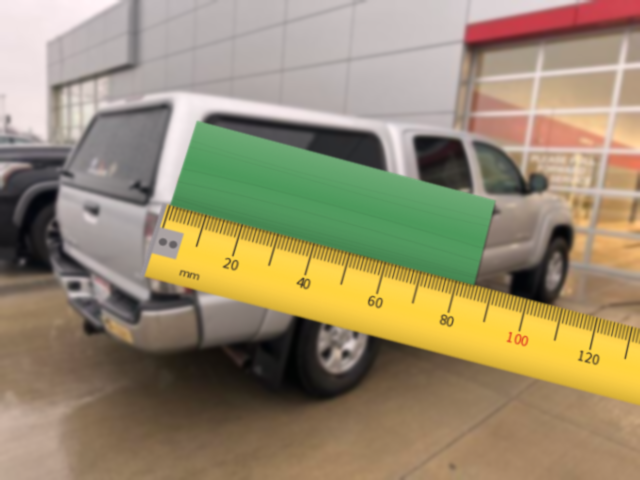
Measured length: 85 mm
